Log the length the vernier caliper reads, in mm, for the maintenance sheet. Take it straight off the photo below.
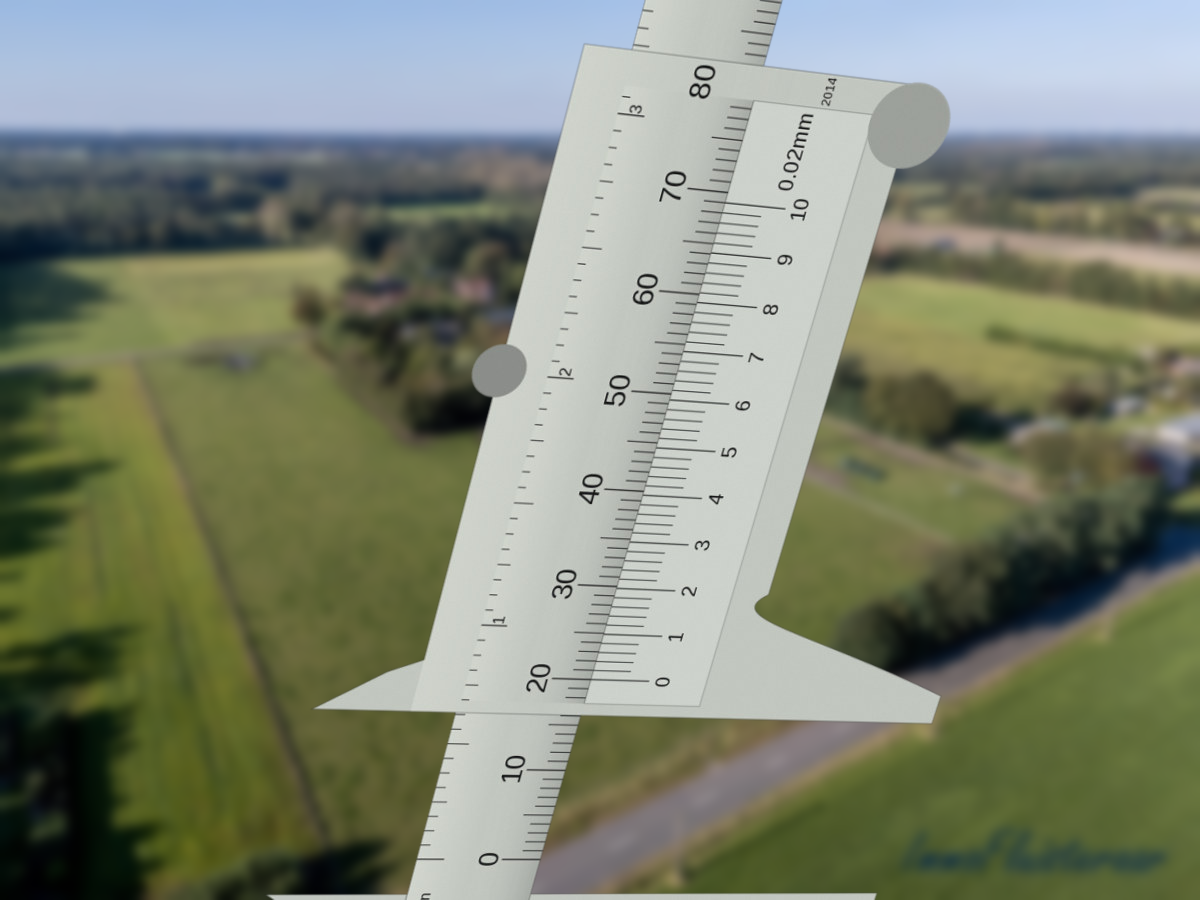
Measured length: 20.0 mm
